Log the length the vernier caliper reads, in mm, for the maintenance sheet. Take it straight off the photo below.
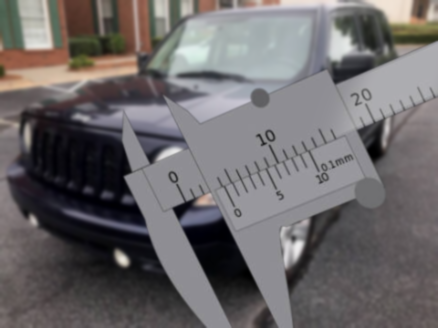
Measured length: 4.2 mm
